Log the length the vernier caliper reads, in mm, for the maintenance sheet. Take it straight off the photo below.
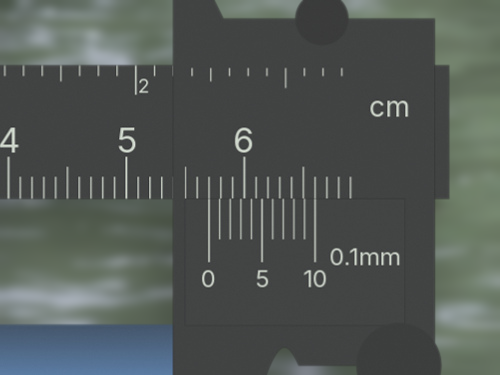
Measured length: 57.0 mm
